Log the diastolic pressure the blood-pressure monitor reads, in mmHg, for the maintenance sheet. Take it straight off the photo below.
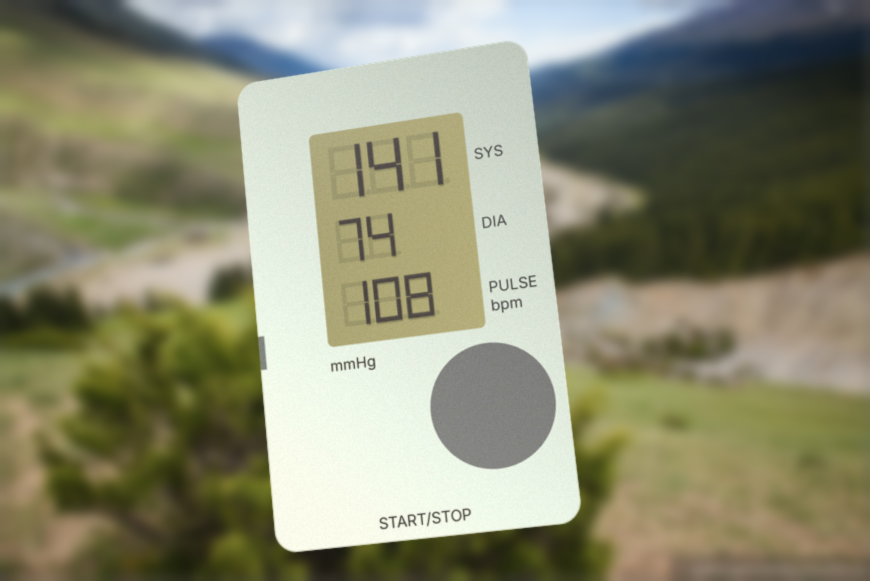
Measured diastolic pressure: 74 mmHg
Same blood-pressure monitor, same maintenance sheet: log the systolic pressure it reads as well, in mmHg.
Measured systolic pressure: 141 mmHg
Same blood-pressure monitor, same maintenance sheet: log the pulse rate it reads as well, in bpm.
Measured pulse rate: 108 bpm
